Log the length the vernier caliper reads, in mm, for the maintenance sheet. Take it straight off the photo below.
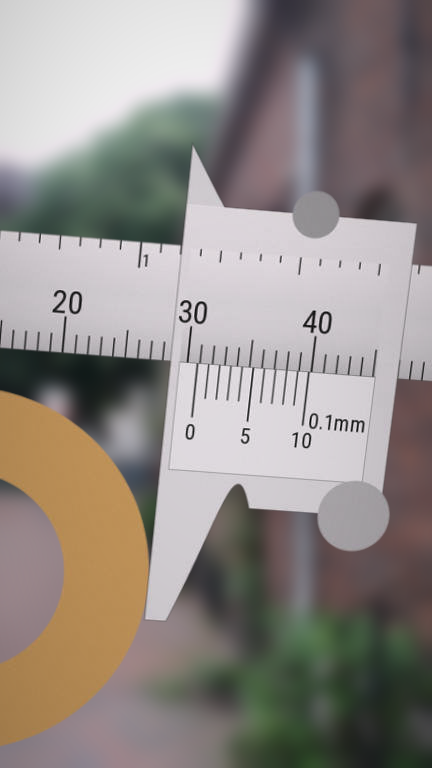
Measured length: 30.8 mm
